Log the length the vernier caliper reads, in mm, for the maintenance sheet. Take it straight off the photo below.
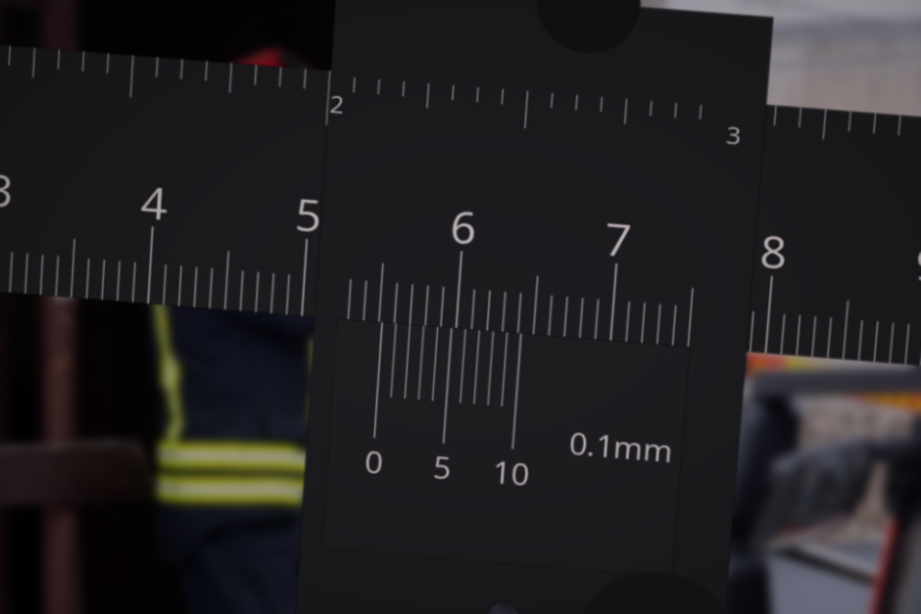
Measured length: 55.2 mm
